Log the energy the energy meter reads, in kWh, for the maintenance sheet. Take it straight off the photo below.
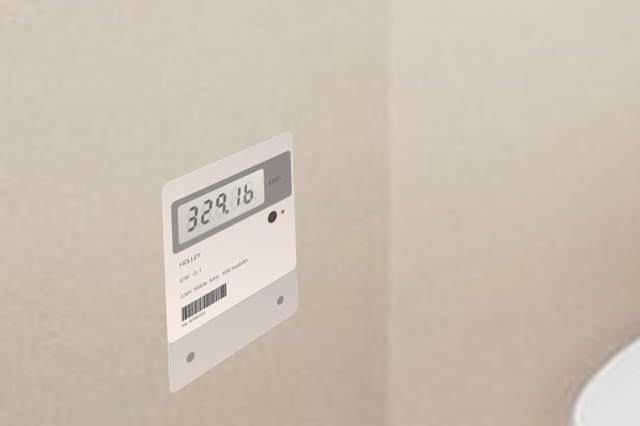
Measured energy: 329.16 kWh
